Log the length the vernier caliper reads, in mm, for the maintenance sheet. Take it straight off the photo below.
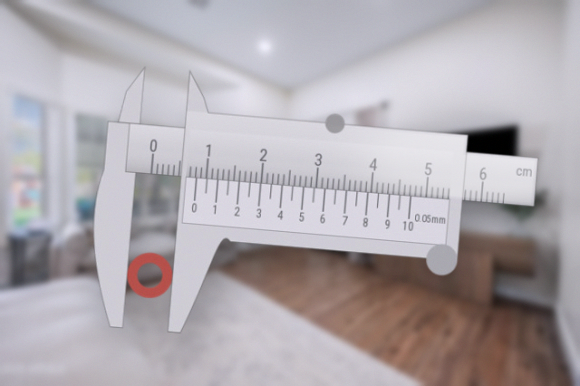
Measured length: 8.2 mm
